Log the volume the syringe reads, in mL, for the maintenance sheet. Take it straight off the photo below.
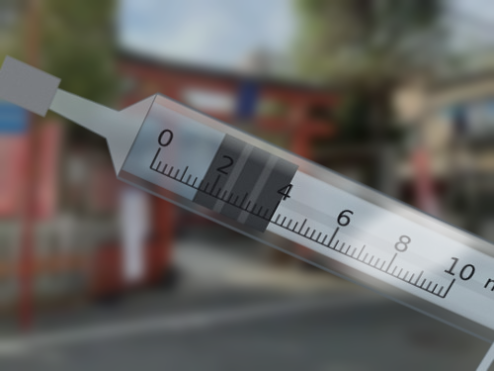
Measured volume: 1.6 mL
